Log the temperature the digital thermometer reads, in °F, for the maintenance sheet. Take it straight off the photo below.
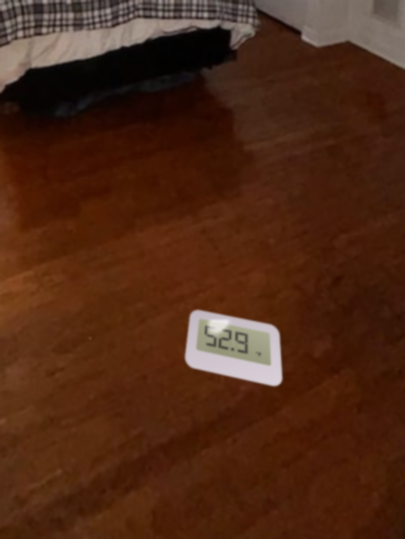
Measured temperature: 52.9 °F
